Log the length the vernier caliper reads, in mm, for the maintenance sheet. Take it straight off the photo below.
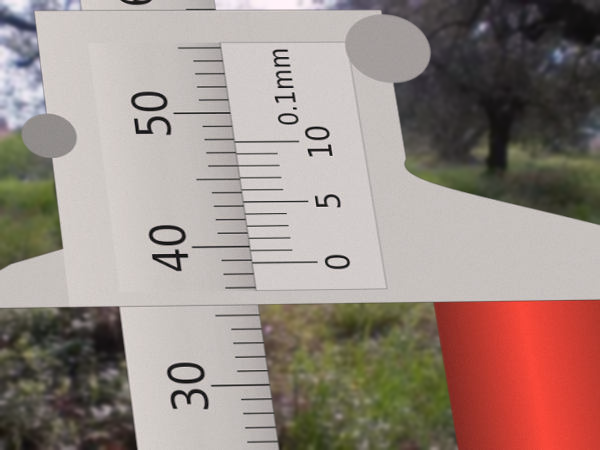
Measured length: 38.8 mm
